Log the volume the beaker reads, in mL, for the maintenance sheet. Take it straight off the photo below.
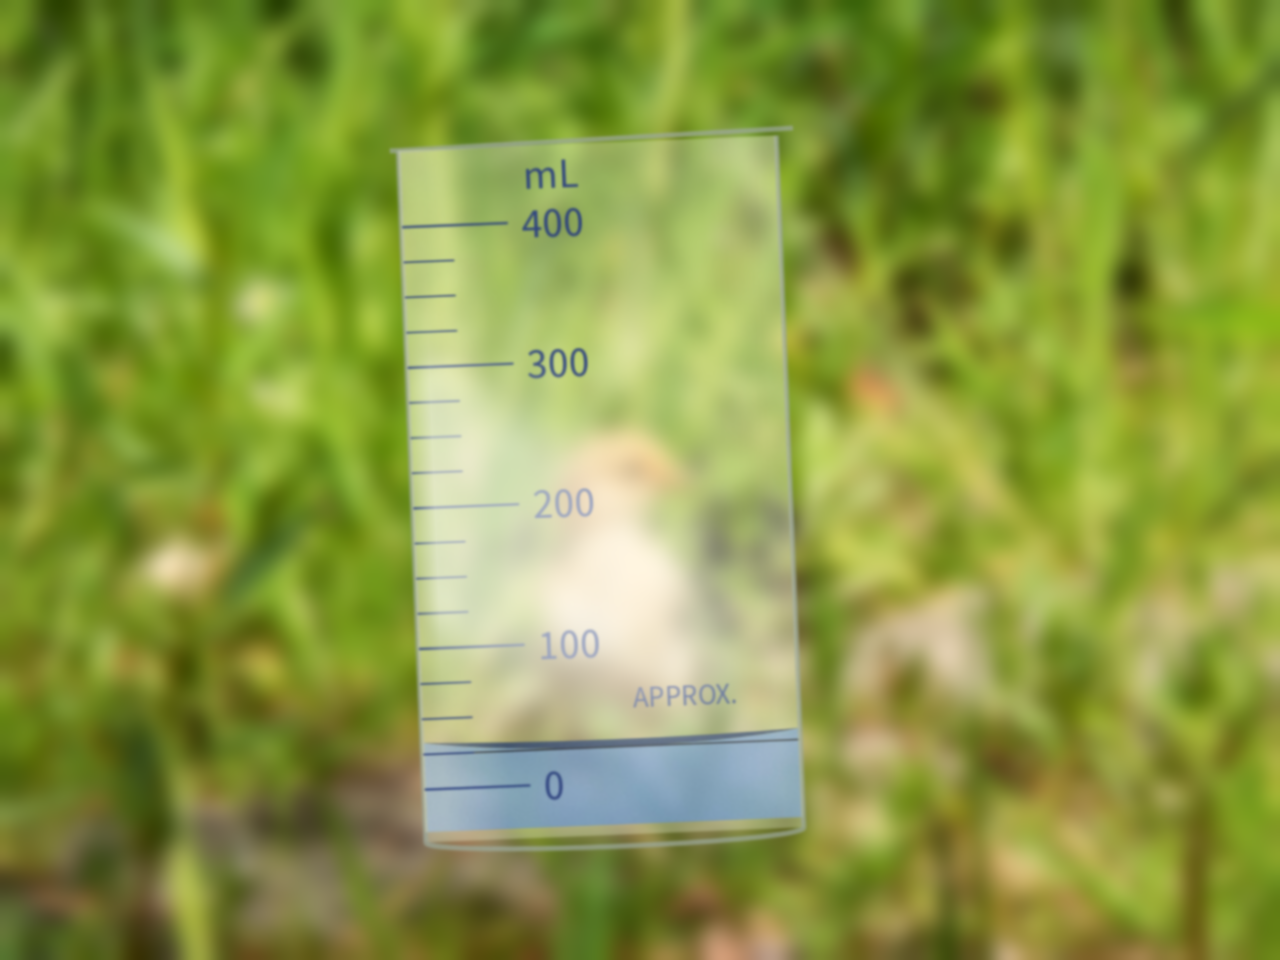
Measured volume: 25 mL
